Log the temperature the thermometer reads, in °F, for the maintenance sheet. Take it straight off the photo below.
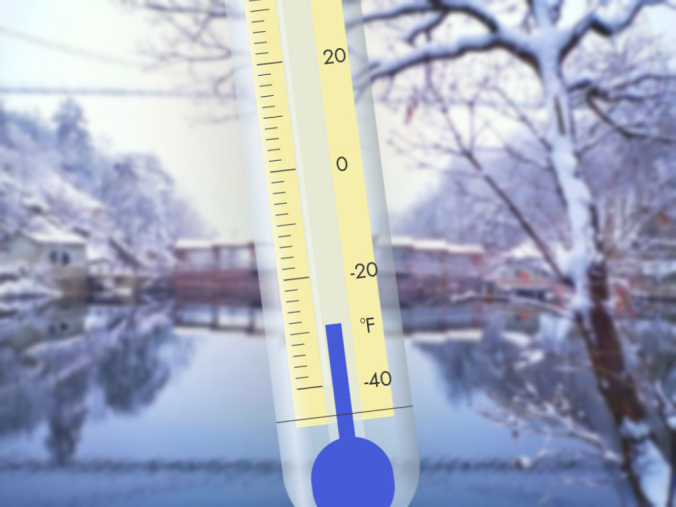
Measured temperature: -29 °F
